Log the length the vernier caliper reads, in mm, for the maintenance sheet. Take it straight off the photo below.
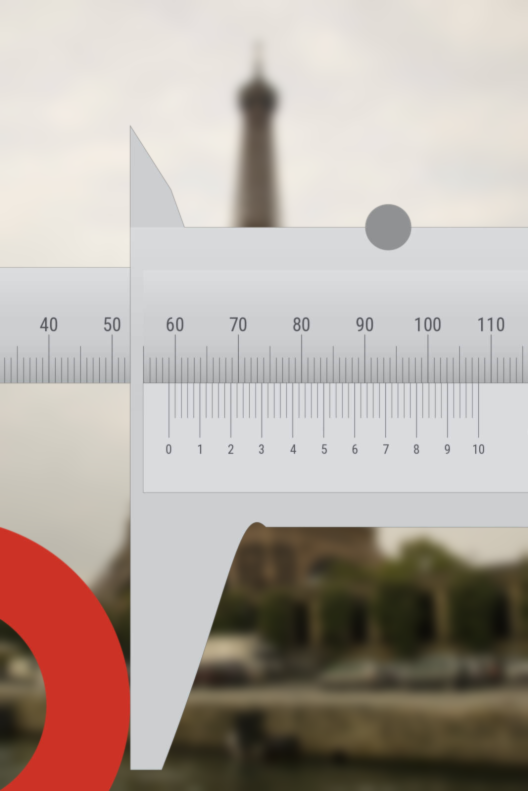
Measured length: 59.0 mm
